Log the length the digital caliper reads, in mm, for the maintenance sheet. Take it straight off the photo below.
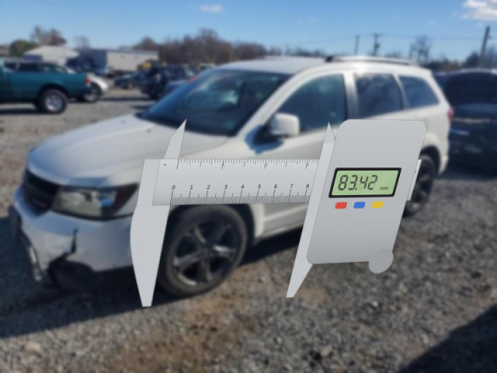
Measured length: 83.42 mm
